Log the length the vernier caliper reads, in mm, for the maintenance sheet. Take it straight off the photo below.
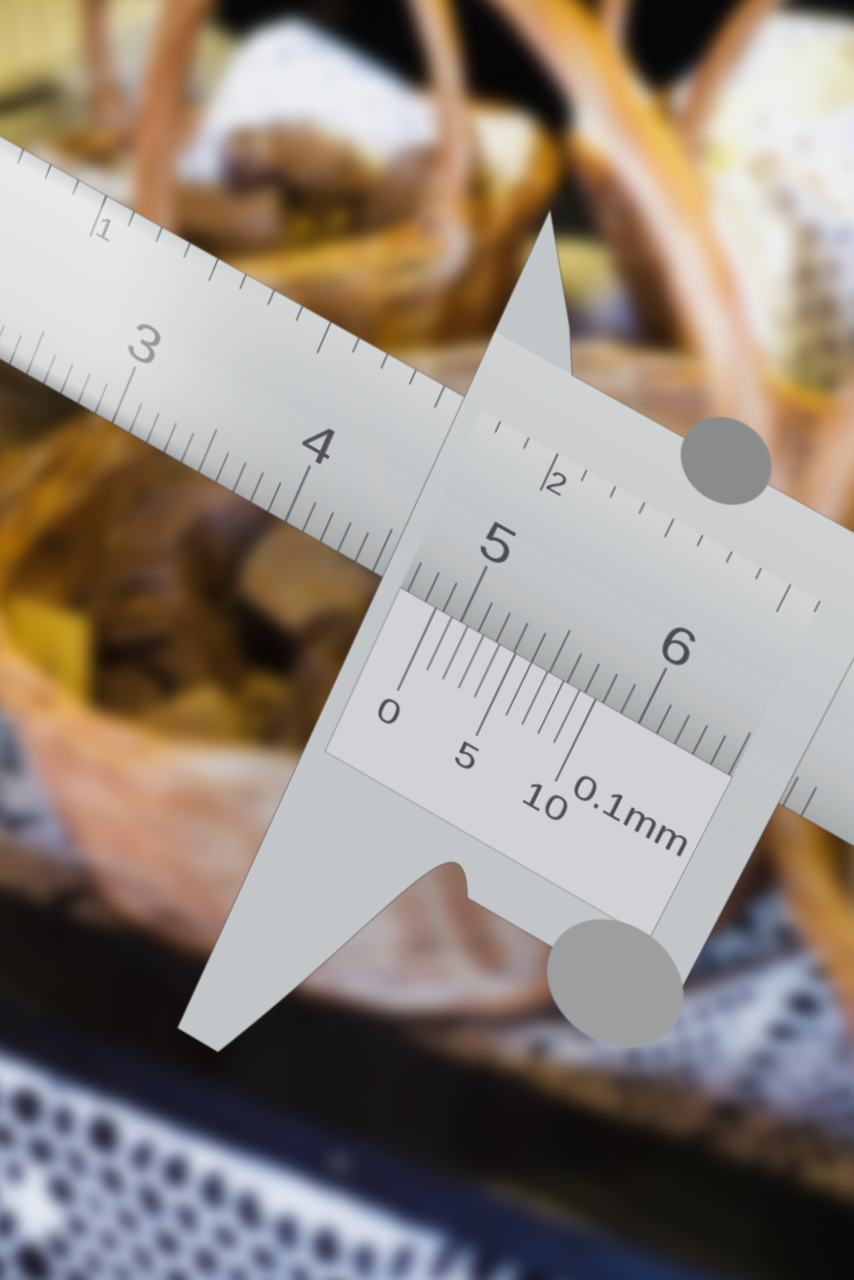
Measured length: 48.6 mm
